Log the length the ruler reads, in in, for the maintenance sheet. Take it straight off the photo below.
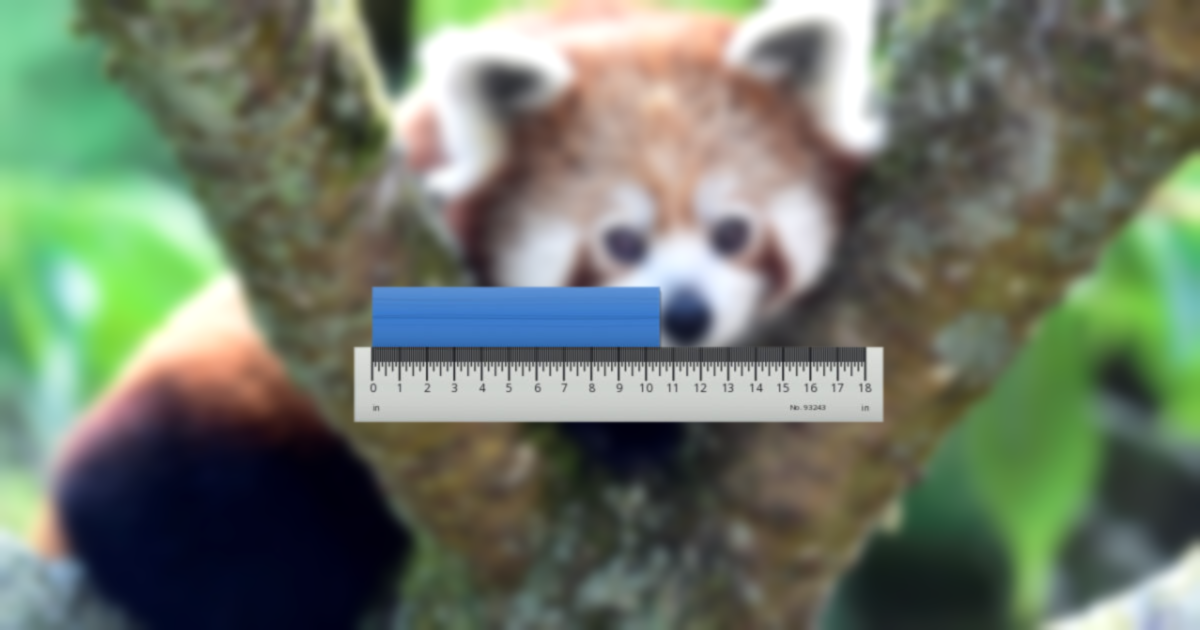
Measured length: 10.5 in
